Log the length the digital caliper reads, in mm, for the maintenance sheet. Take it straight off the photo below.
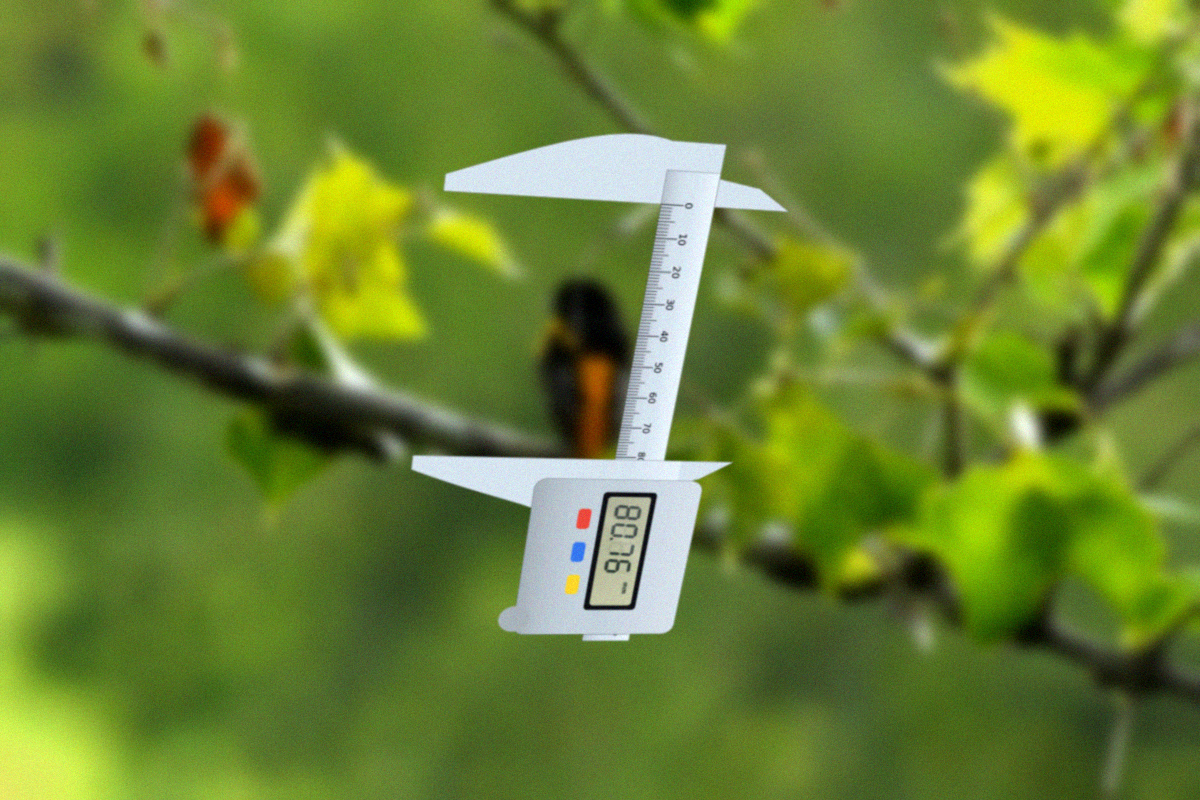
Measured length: 80.76 mm
